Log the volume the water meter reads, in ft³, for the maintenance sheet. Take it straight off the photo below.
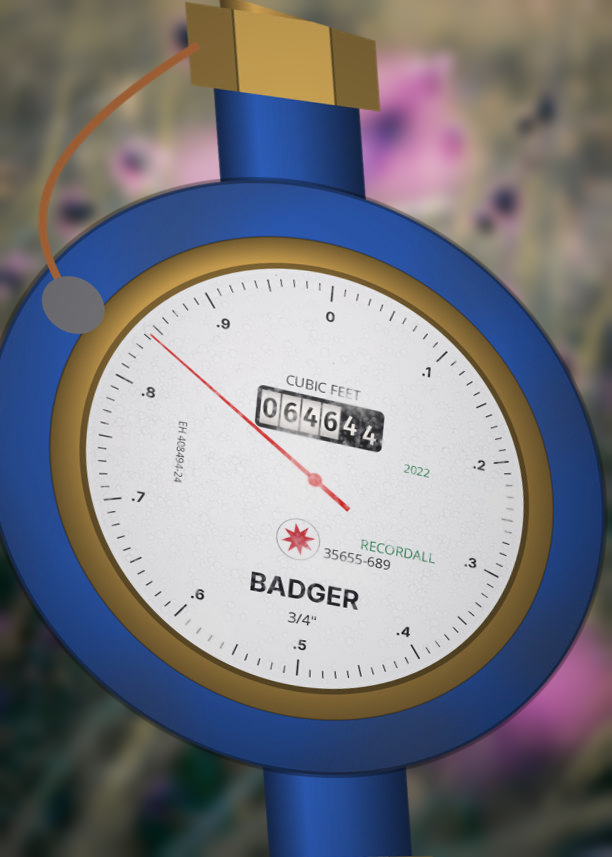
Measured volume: 64643.84 ft³
